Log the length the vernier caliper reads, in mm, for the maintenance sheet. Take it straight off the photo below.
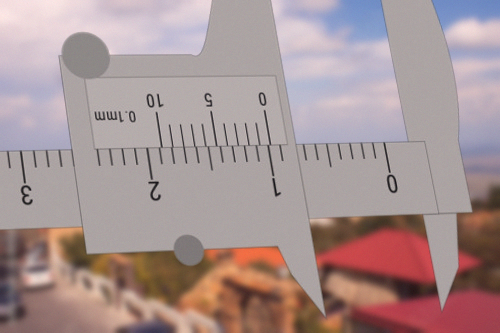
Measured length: 9.8 mm
